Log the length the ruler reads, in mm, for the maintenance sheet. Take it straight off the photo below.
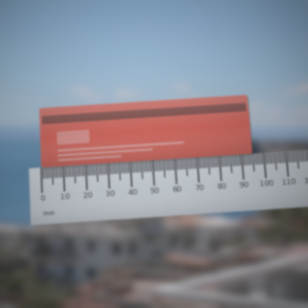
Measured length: 95 mm
